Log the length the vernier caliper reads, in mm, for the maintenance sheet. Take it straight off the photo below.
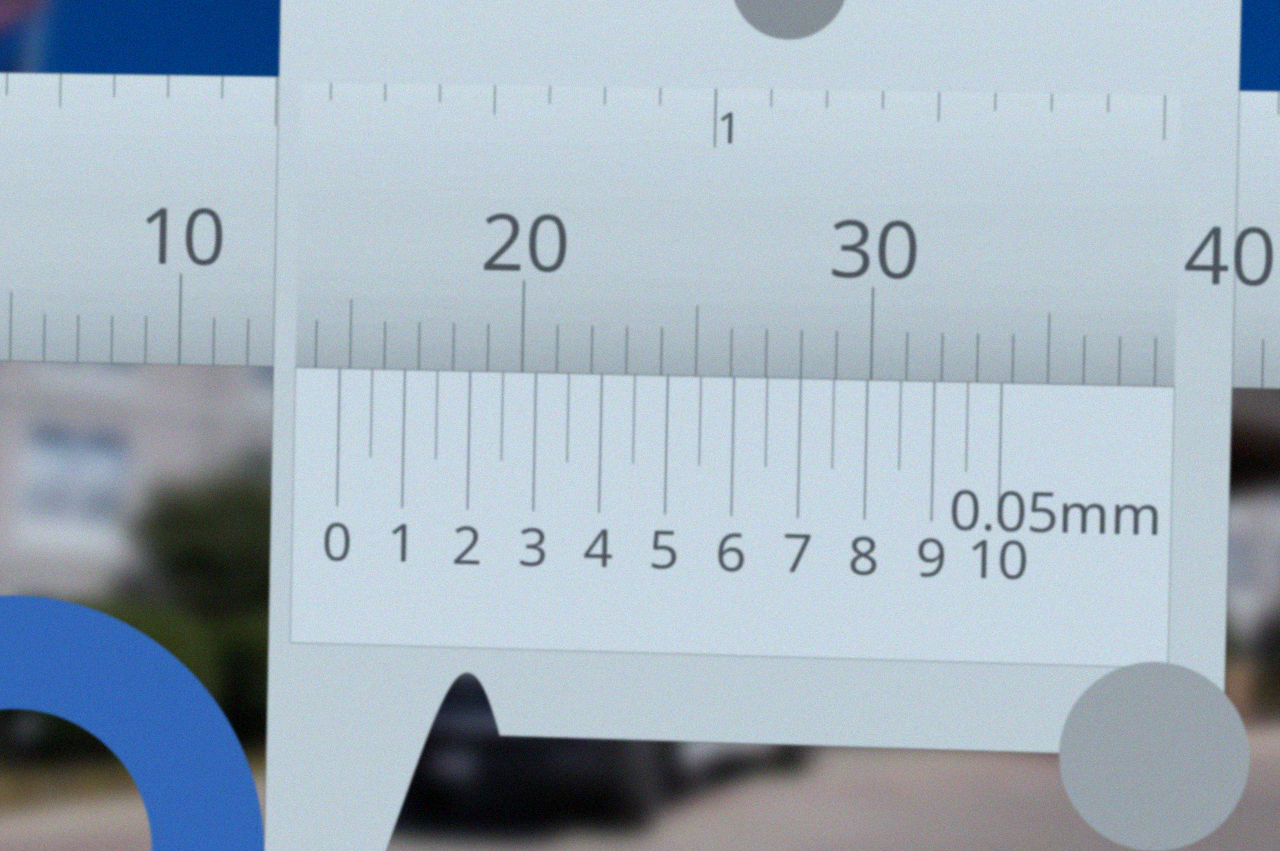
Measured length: 14.70 mm
